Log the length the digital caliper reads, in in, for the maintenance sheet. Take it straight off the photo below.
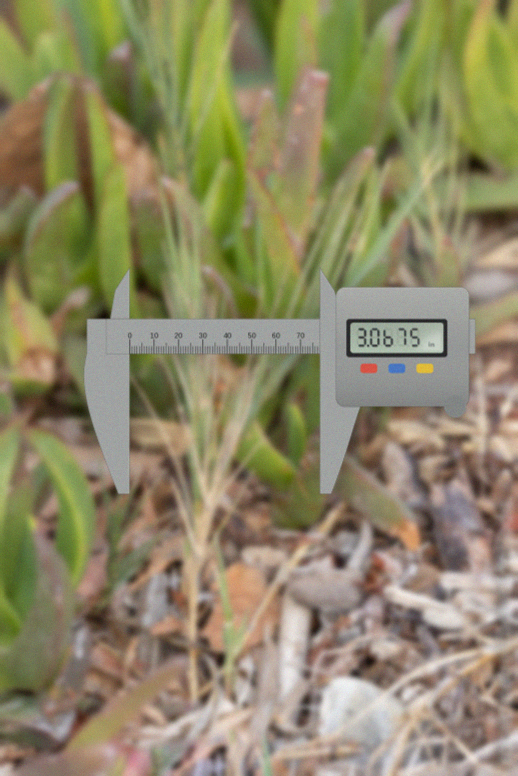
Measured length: 3.0675 in
